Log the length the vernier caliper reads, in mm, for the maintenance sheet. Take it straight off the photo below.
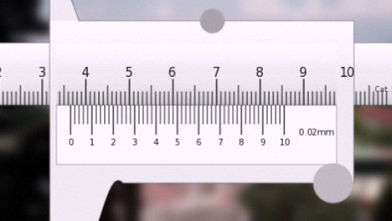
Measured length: 36.5 mm
